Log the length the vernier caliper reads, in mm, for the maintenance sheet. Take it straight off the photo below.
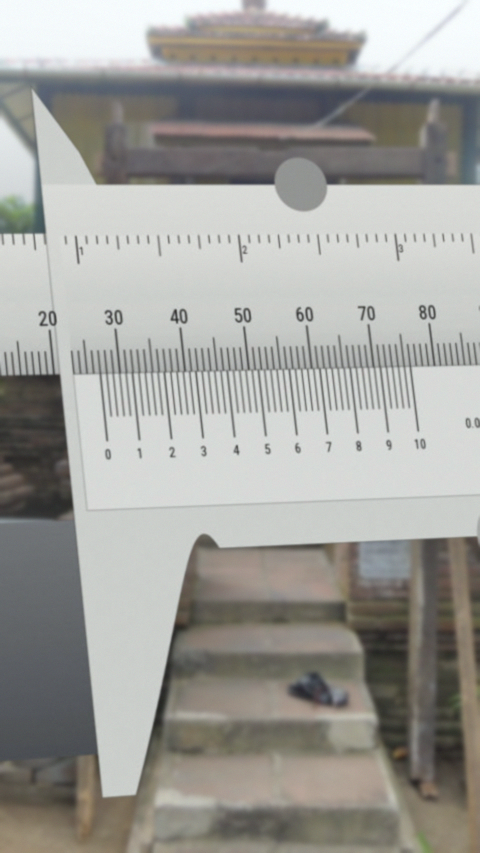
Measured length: 27.0 mm
